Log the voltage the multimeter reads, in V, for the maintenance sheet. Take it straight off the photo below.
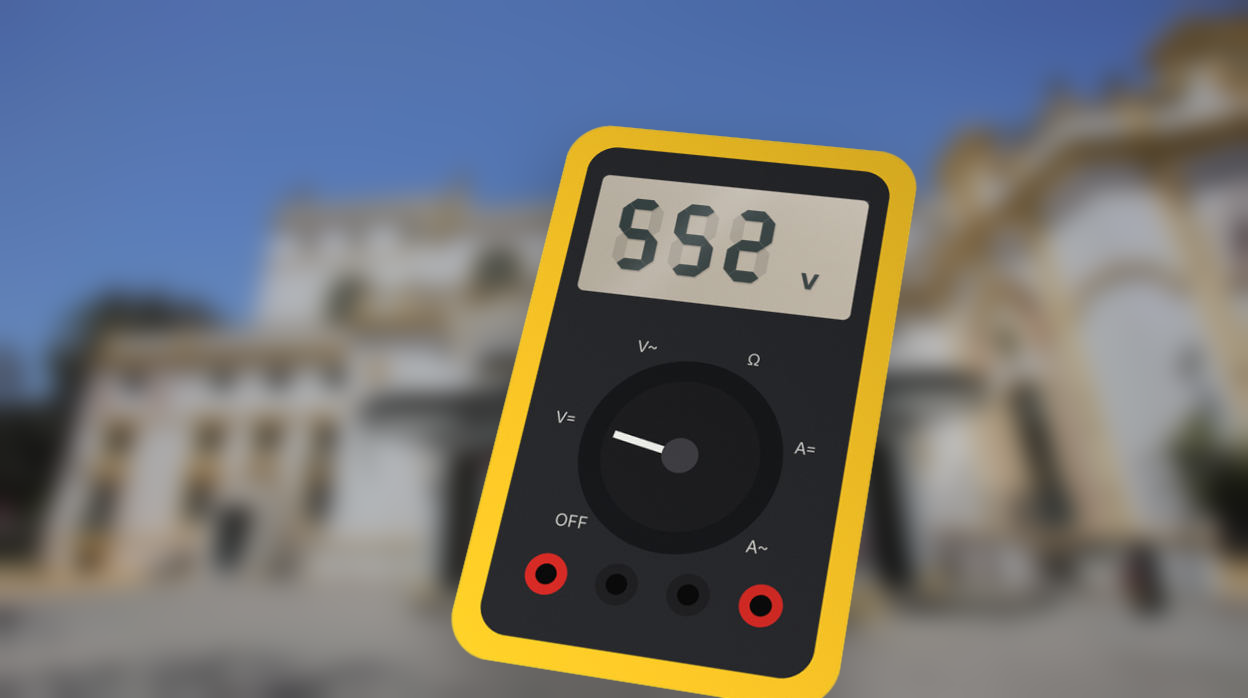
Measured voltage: 552 V
